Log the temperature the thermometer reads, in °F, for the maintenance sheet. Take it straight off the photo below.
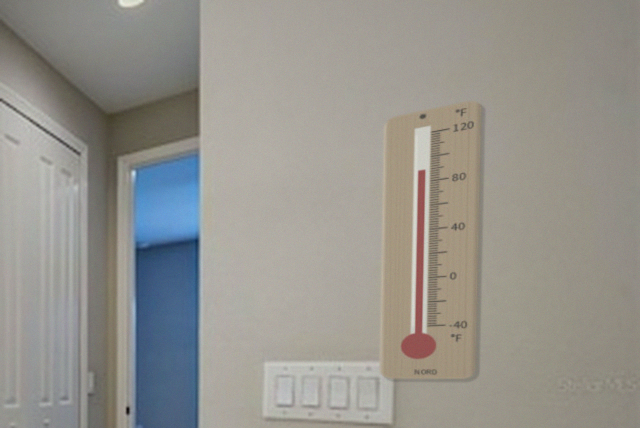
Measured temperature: 90 °F
